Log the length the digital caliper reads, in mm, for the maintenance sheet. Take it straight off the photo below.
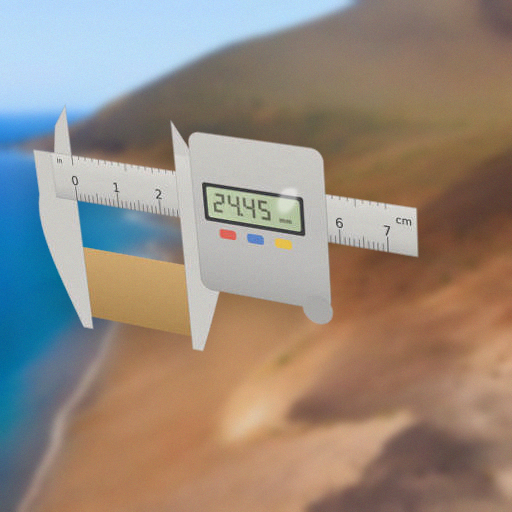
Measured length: 24.45 mm
